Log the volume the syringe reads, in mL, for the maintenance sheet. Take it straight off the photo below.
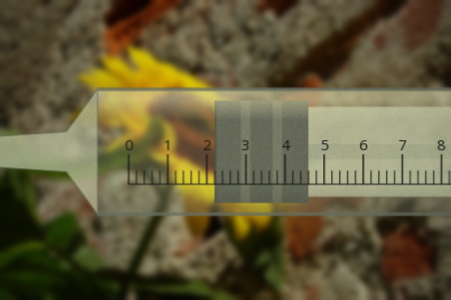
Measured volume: 2.2 mL
